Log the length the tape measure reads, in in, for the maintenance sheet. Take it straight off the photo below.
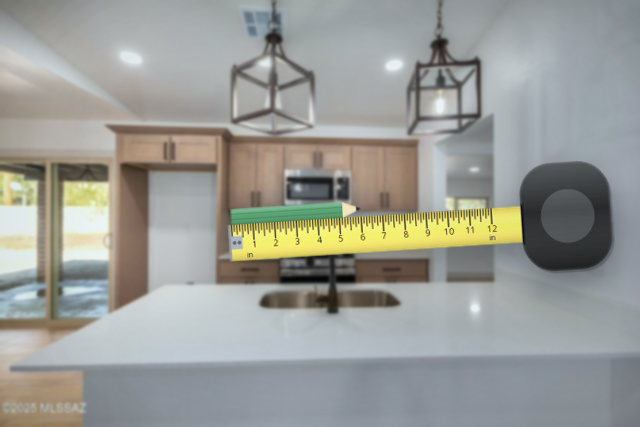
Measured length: 6 in
